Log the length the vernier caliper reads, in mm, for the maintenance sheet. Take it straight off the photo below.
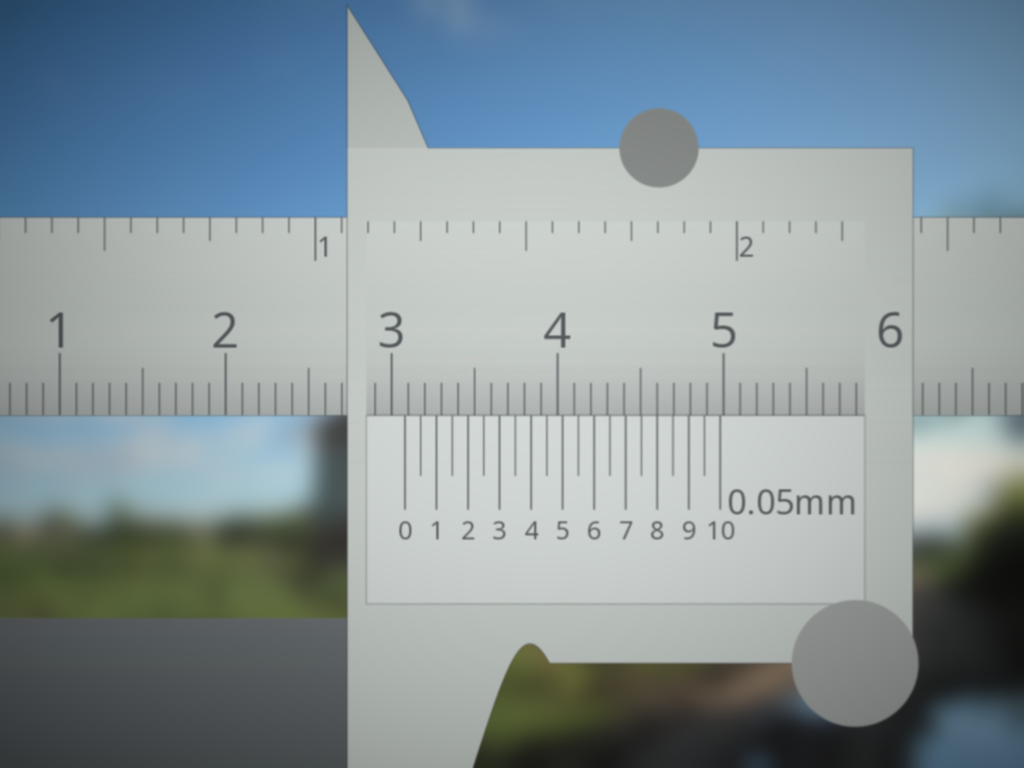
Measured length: 30.8 mm
